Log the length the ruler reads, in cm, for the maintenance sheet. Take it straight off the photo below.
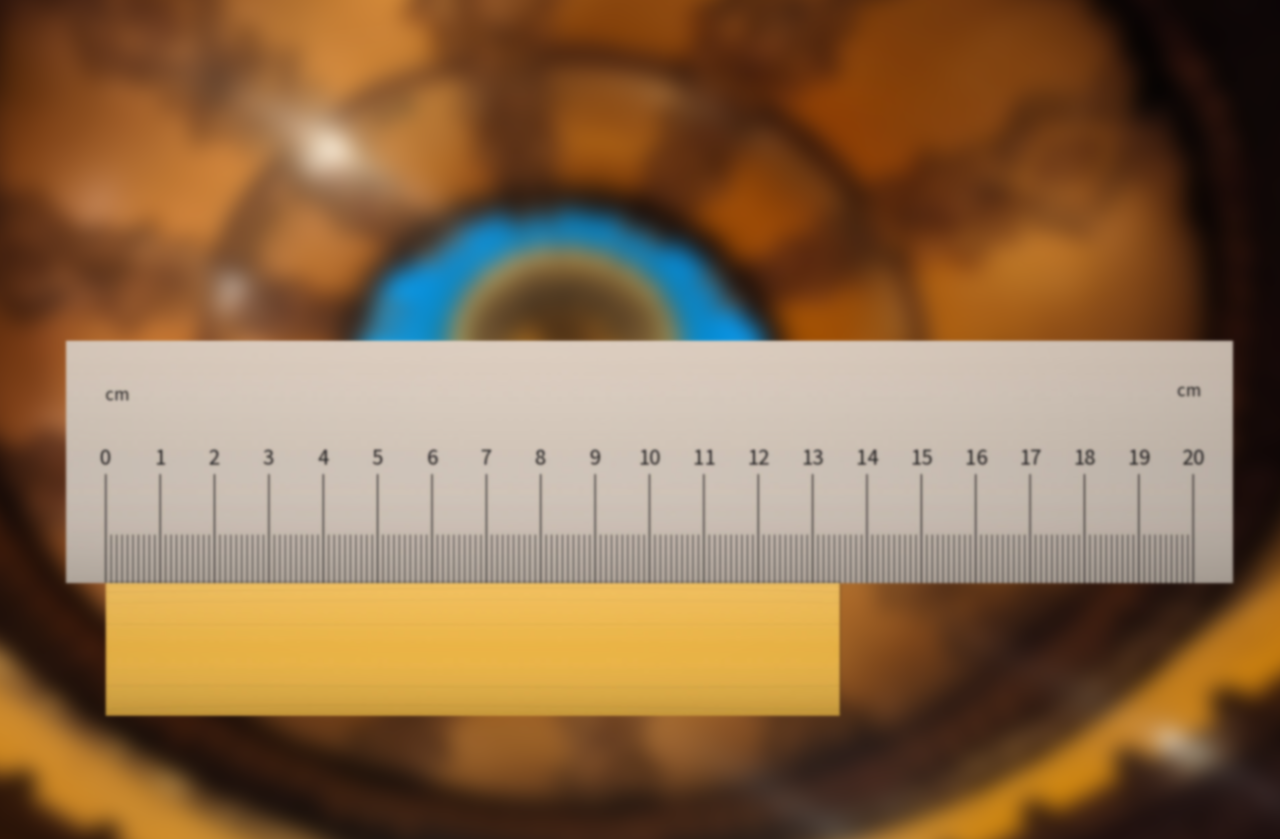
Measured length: 13.5 cm
